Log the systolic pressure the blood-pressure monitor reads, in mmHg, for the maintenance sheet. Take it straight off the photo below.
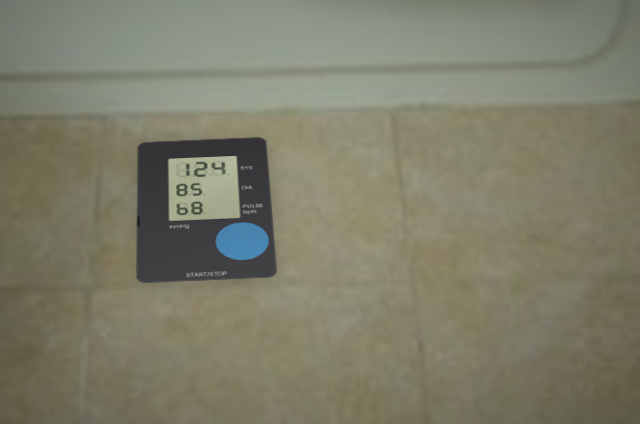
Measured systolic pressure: 124 mmHg
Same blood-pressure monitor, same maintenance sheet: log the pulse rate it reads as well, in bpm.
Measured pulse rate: 68 bpm
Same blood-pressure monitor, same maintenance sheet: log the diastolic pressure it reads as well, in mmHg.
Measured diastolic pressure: 85 mmHg
